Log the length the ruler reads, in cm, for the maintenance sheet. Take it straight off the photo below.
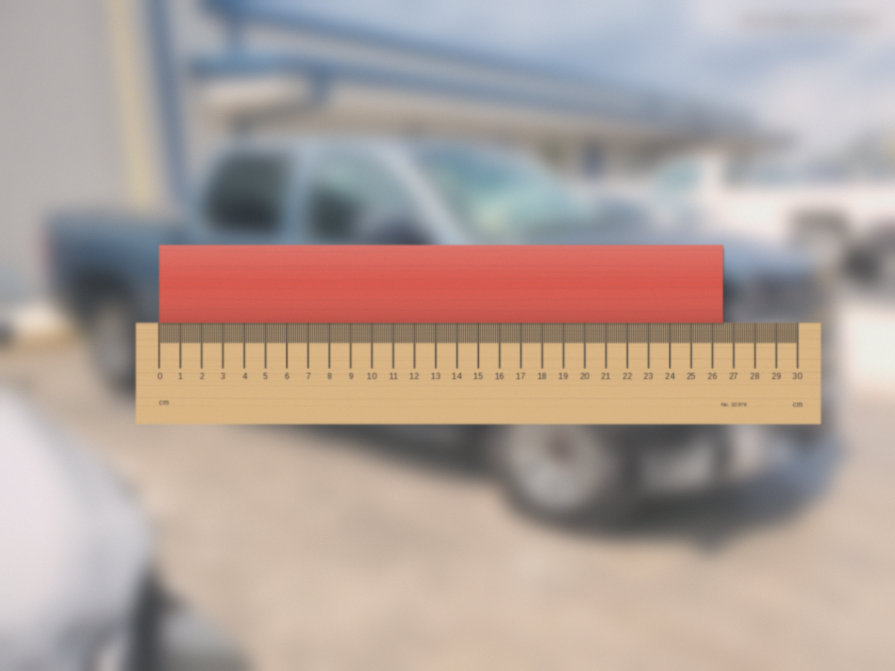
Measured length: 26.5 cm
